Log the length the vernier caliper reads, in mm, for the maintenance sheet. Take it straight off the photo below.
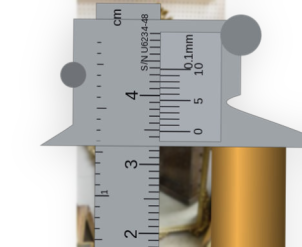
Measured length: 34.8 mm
